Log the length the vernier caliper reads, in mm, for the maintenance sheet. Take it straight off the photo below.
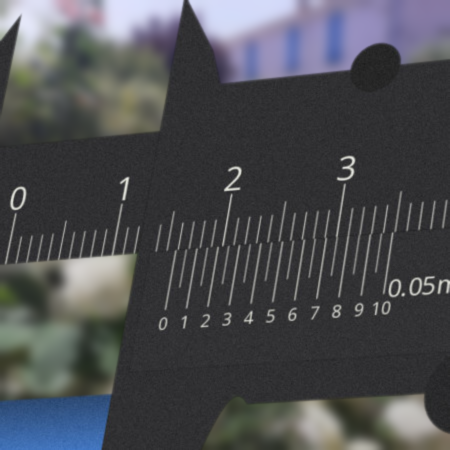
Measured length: 15.8 mm
